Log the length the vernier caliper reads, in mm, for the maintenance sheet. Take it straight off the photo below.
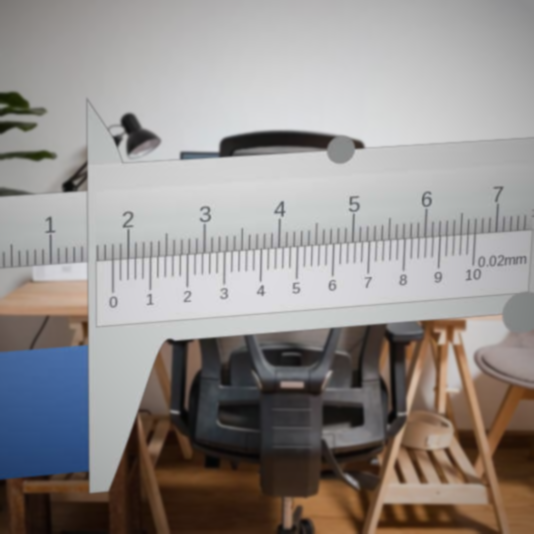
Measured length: 18.0 mm
